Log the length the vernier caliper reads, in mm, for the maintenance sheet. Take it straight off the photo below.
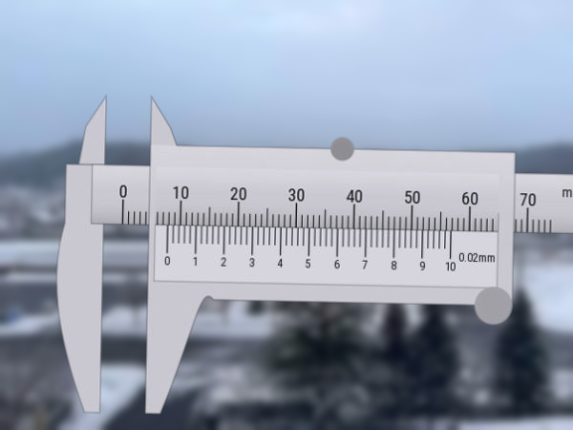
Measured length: 7.8 mm
